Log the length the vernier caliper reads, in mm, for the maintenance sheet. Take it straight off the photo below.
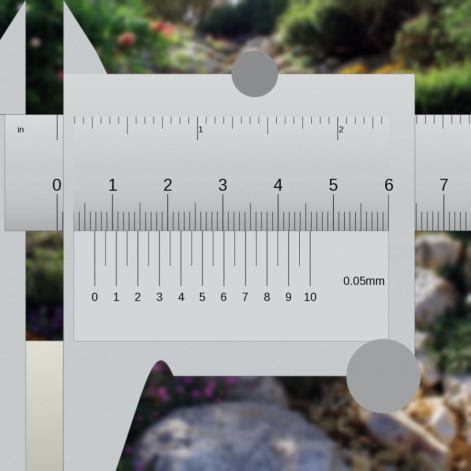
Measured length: 6.8 mm
